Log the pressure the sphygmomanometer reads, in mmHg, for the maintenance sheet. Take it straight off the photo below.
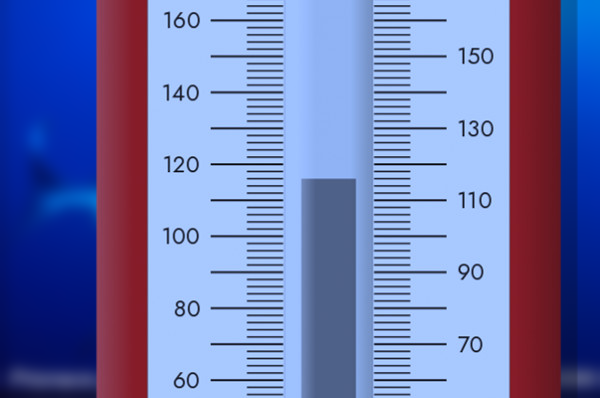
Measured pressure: 116 mmHg
